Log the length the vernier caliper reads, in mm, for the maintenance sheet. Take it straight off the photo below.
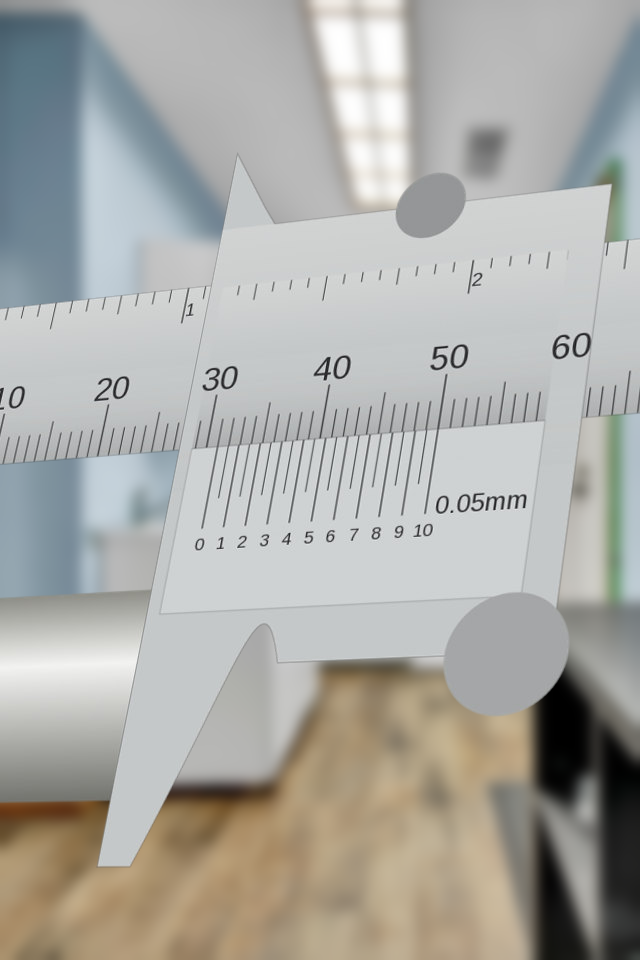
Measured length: 31.0 mm
